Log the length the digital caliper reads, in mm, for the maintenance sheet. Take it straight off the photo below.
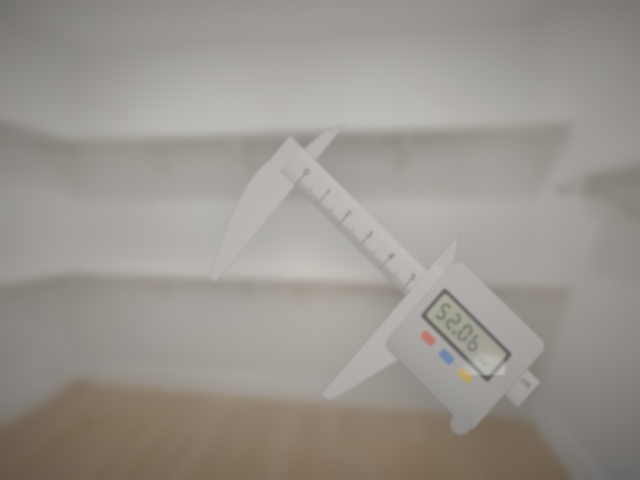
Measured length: 52.06 mm
